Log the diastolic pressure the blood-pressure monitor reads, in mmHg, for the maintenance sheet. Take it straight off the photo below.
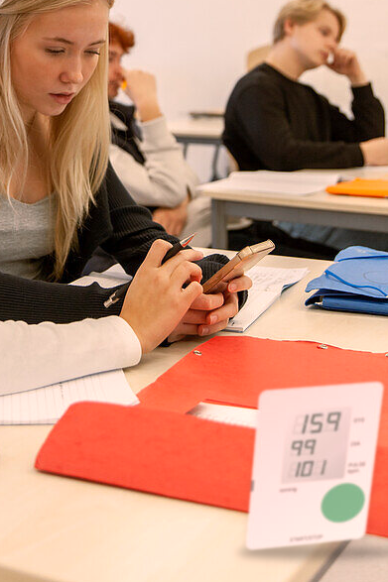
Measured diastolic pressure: 99 mmHg
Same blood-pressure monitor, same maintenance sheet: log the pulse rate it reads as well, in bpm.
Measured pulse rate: 101 bpm
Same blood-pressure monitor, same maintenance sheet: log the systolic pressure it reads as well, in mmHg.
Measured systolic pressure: 159 mmHg
